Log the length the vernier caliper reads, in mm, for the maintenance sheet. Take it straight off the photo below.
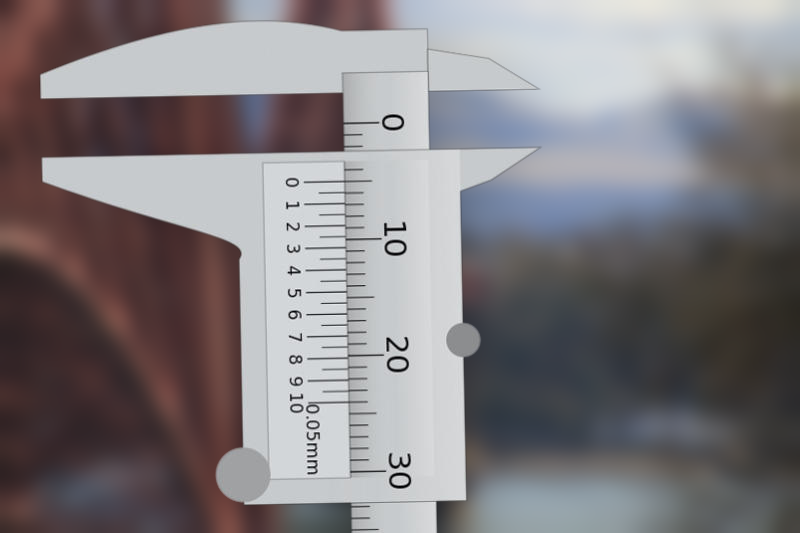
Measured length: 5.0 mm
